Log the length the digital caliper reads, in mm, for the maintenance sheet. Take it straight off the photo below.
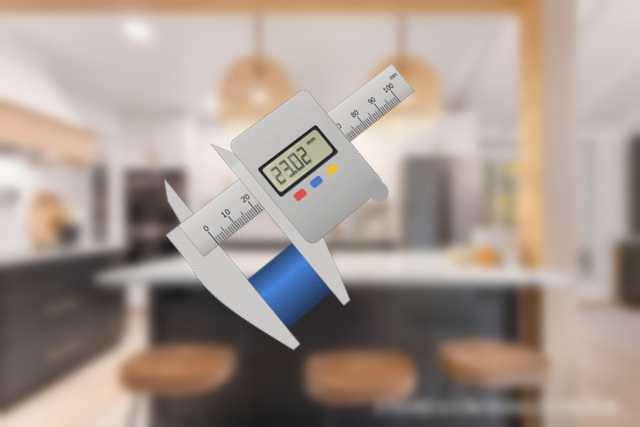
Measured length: 23.02 mm
